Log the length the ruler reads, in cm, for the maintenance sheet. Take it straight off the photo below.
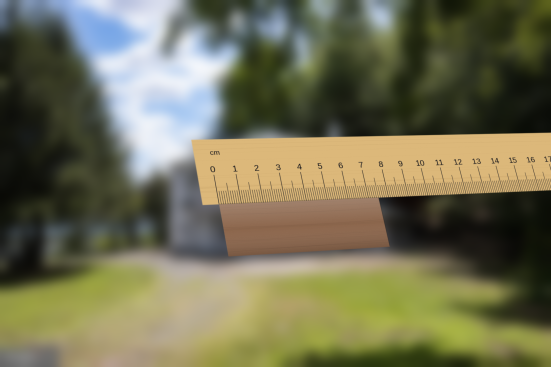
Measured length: 7.5 cm
